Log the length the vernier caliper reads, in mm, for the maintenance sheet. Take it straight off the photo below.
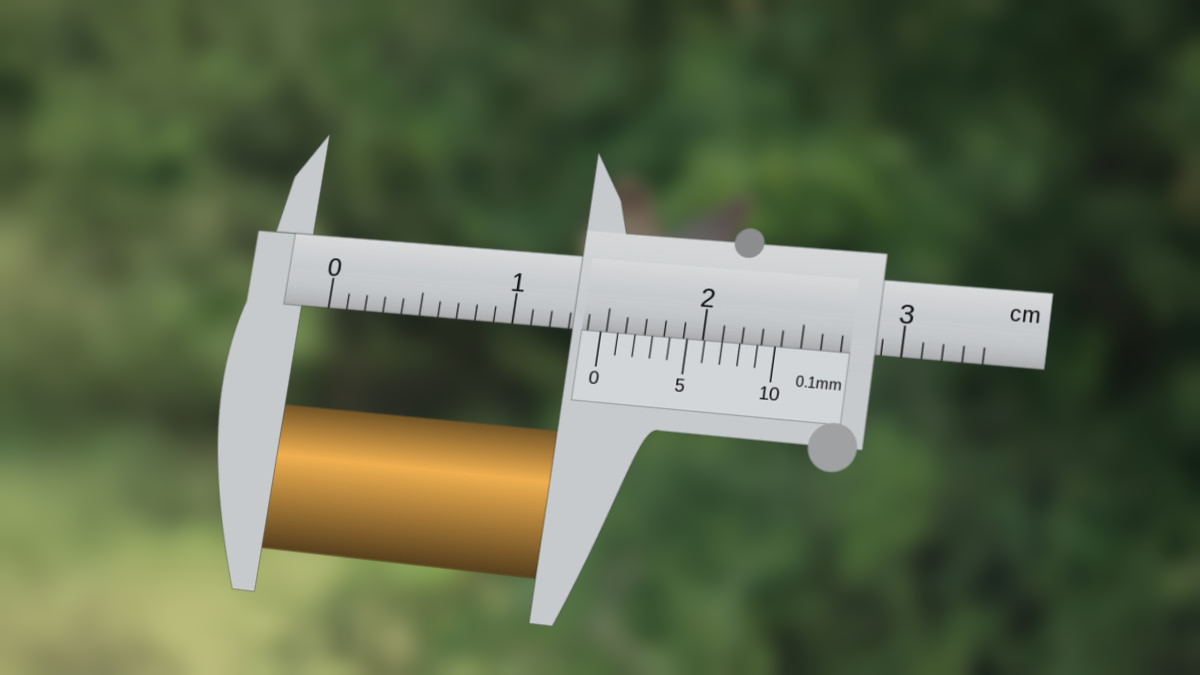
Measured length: 14.7 mm
